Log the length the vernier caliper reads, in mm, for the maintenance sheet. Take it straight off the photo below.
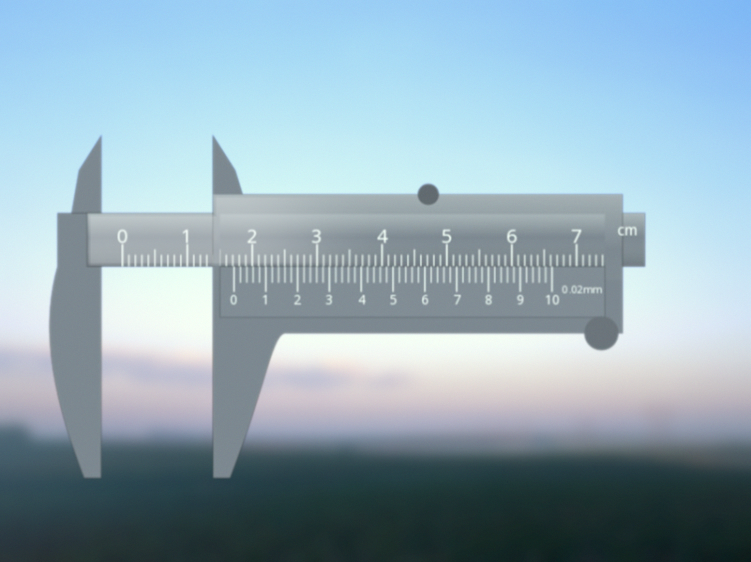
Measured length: 17.2 mm
